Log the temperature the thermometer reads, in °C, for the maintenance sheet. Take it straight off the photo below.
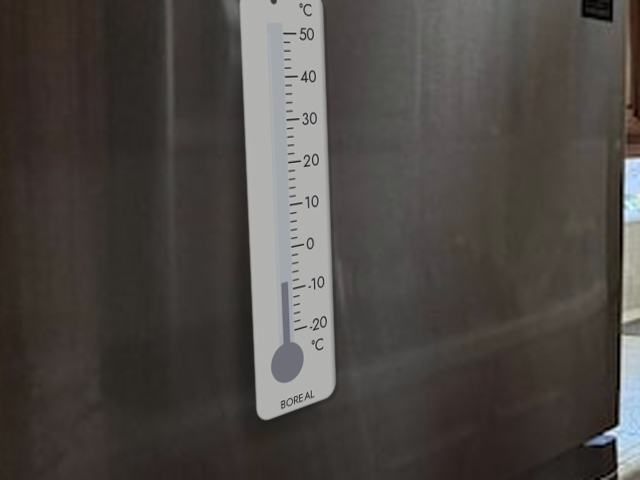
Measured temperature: -8 °C
